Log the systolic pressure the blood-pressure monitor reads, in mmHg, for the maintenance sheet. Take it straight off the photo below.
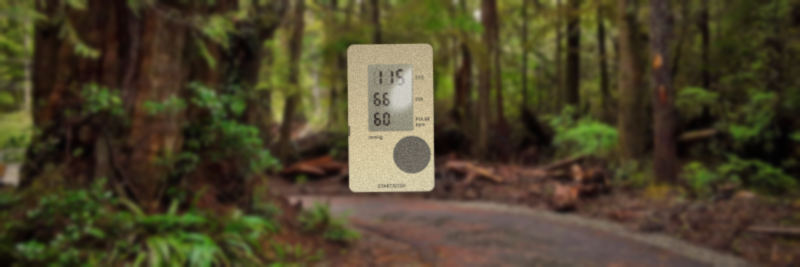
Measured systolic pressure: 115 mmHg
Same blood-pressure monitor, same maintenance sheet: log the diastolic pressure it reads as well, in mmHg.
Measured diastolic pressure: 66 mmHg
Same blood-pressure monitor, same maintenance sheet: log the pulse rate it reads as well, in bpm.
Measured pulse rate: 60 bpm
